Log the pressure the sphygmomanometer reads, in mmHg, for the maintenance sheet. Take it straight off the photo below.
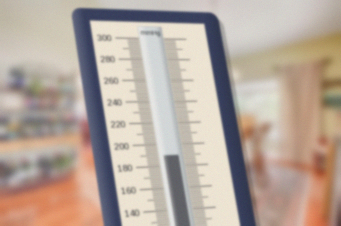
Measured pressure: 190 mmHg
